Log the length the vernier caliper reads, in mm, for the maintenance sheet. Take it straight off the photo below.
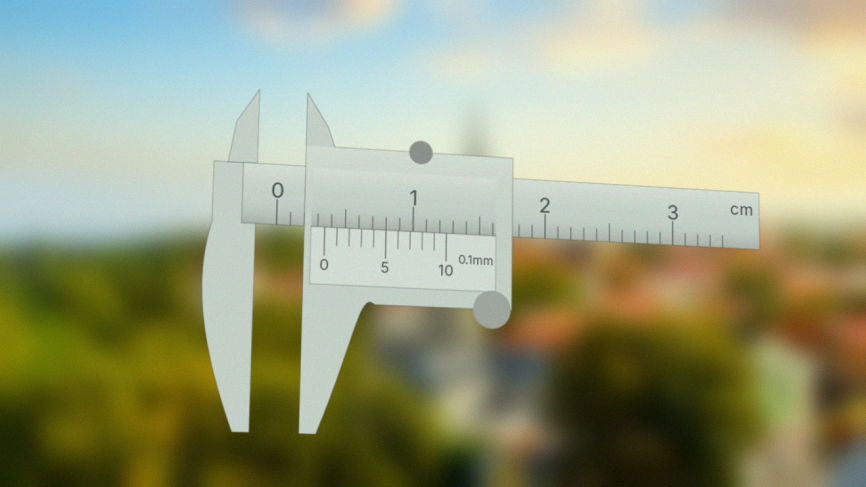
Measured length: 3.5 mm
